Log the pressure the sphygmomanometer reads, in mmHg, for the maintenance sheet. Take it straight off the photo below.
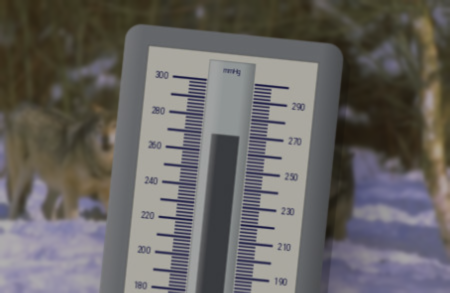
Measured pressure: 270 mmHg
